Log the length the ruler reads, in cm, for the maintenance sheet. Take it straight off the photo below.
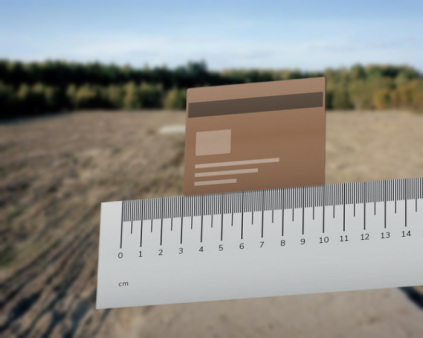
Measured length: 7 cm
